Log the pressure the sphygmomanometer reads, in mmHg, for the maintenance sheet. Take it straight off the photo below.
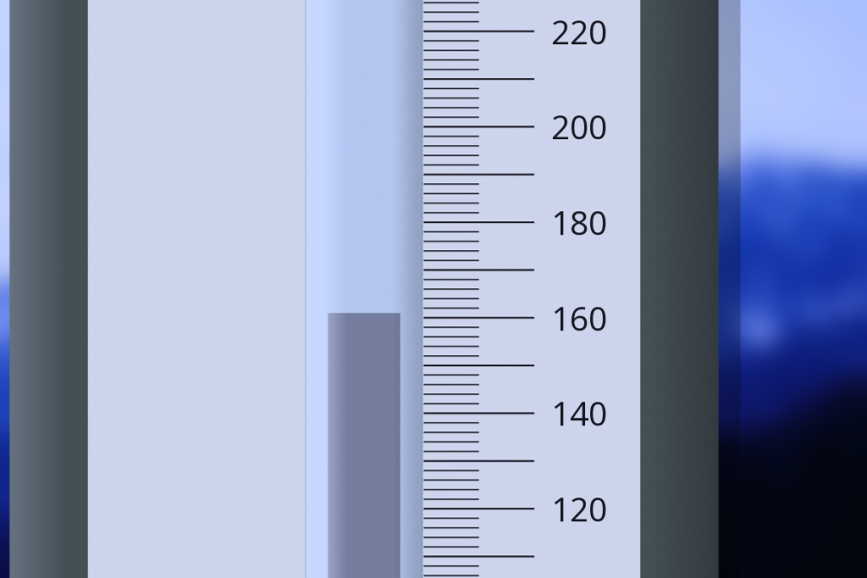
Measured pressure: 161 mmHg
